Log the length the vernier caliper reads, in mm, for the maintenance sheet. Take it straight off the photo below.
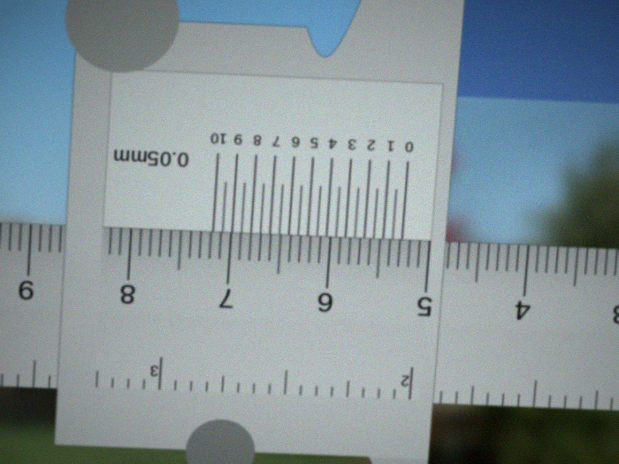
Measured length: 52.8 mm
